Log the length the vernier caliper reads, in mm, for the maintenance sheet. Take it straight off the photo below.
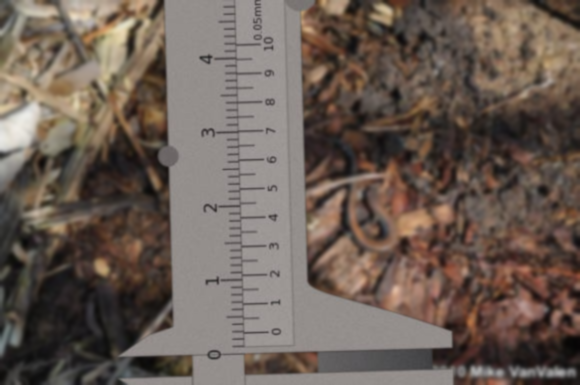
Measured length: 2.8 mm
